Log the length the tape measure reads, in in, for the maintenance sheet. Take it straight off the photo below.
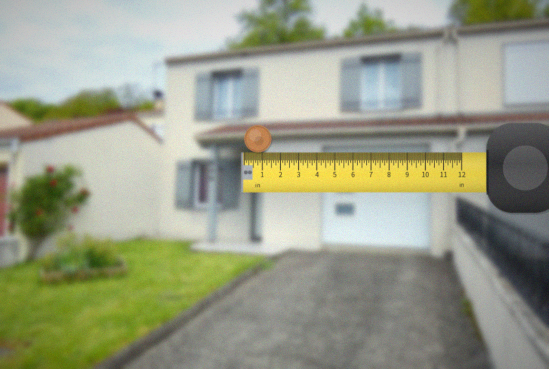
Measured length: 1.5 in
